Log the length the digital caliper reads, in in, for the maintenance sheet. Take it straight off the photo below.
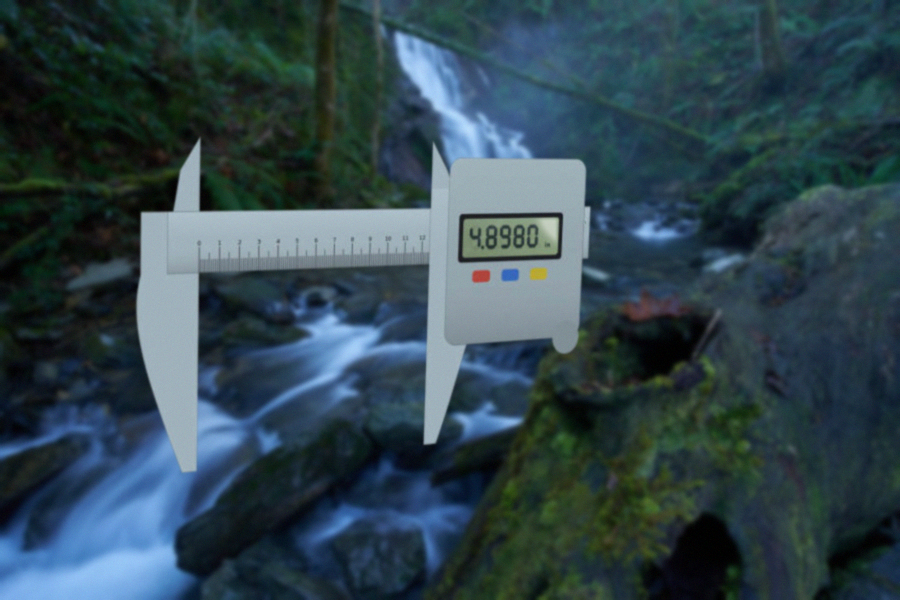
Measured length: 4.8980 in
